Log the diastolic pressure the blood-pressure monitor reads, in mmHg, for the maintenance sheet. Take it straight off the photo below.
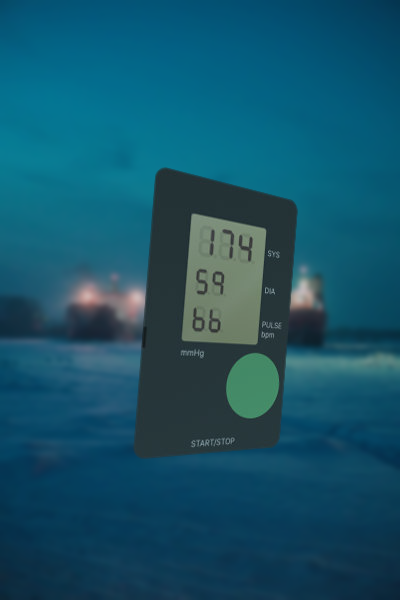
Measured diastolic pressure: 59 mmHg
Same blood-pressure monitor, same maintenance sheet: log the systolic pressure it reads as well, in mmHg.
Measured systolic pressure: 174 mmHg
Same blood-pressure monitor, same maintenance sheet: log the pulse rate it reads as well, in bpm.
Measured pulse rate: 66 bpm
